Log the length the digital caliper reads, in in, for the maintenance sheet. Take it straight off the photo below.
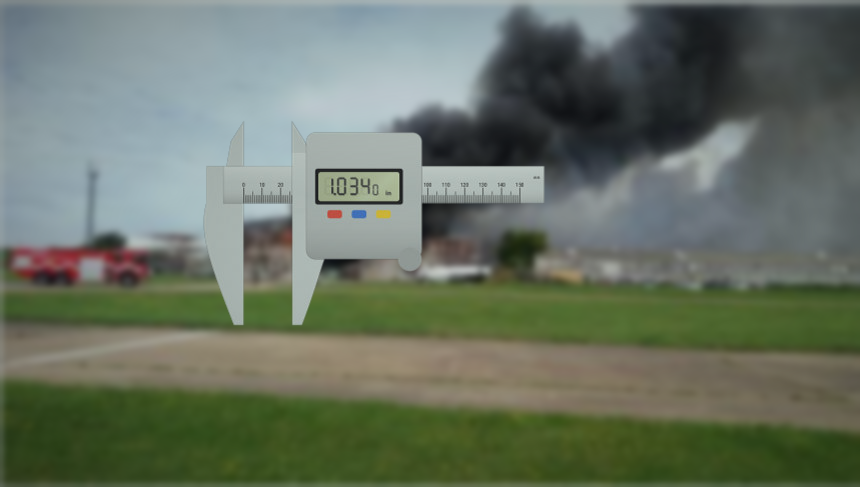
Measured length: 1.0340 in
